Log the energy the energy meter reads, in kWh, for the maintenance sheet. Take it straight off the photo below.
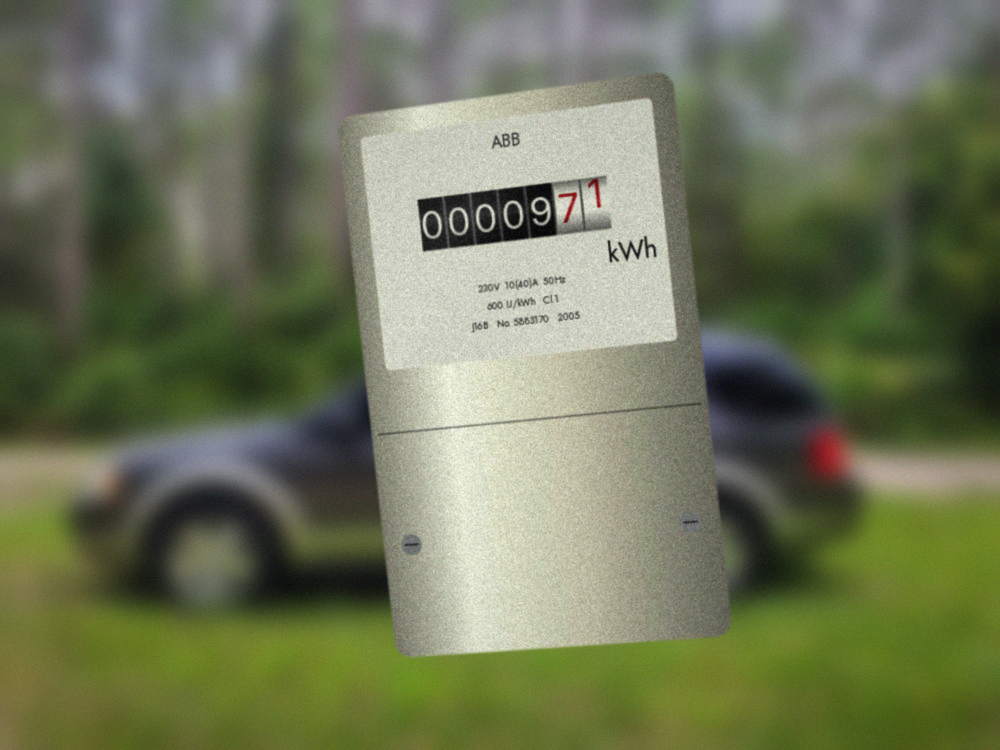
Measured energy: 9.71 kWh
